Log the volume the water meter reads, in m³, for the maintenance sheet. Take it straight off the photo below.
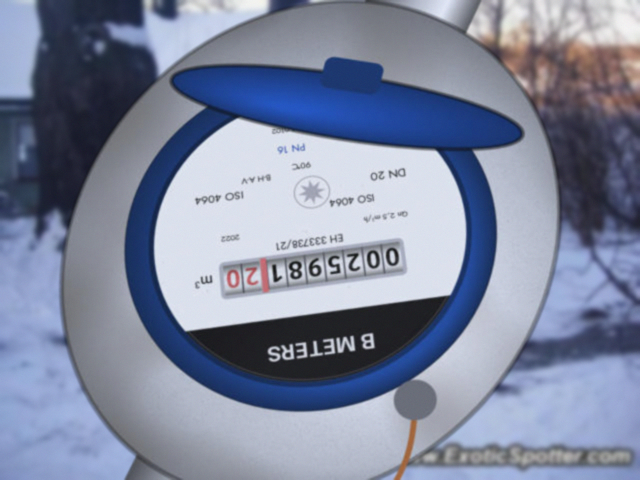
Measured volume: 25981.20 m³
